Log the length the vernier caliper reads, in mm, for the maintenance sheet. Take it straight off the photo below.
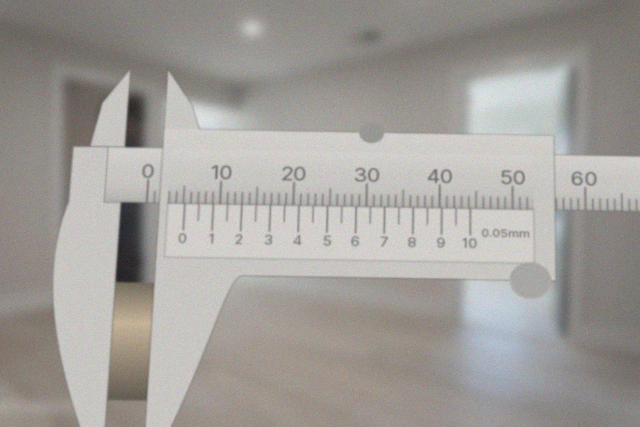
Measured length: 5.2 mm
